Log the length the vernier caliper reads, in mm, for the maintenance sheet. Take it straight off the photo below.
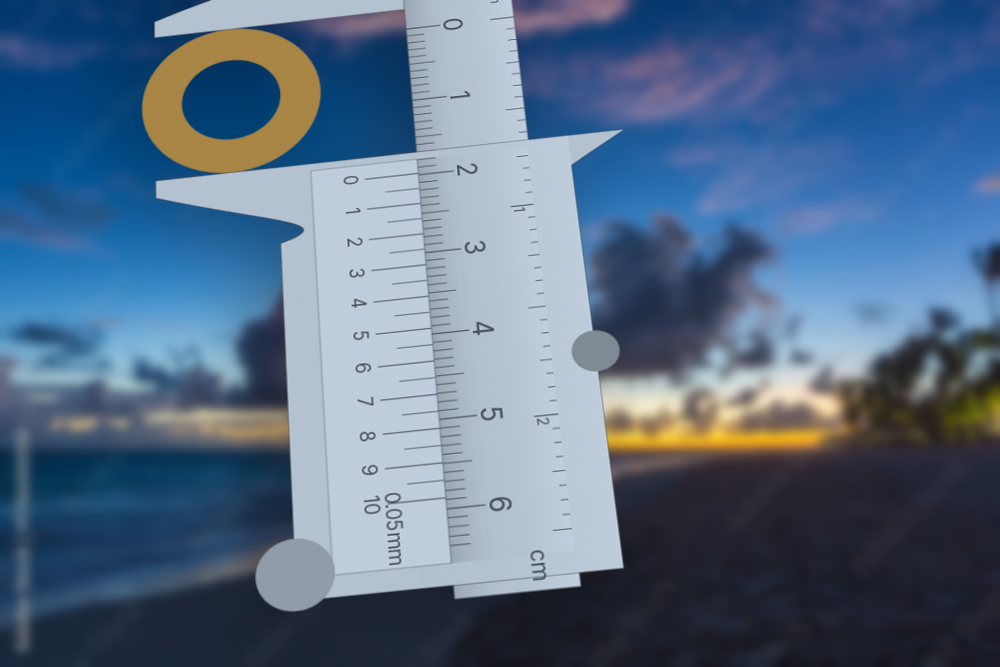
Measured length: 19.8 mm
